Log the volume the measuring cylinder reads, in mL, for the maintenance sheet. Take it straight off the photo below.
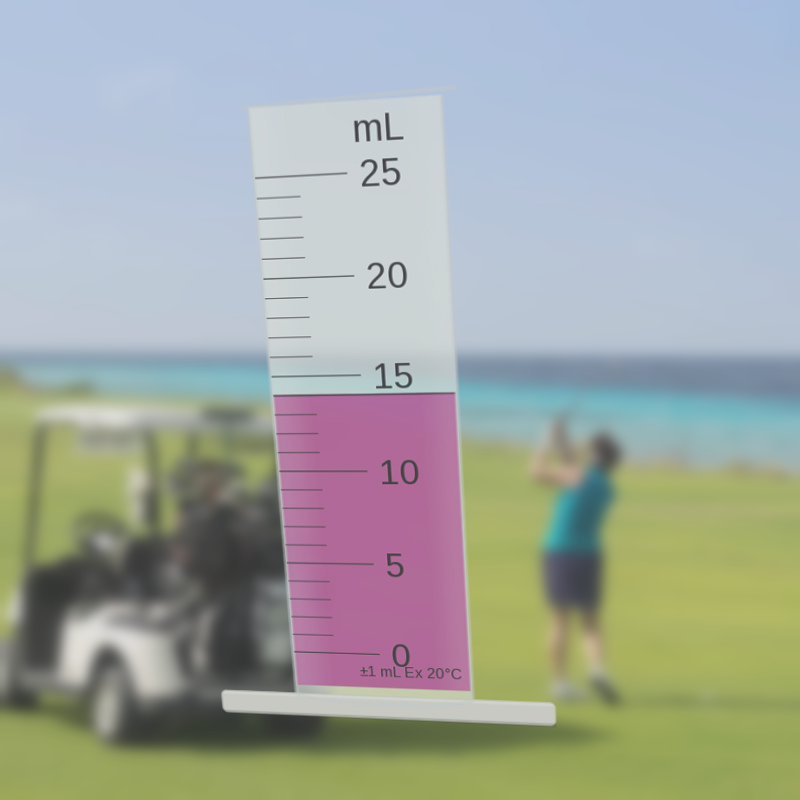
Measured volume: 14 mL
